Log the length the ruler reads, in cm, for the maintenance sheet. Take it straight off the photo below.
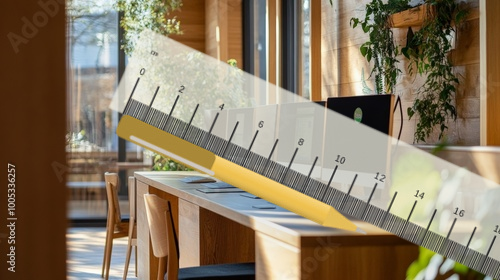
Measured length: 12.5 cm
